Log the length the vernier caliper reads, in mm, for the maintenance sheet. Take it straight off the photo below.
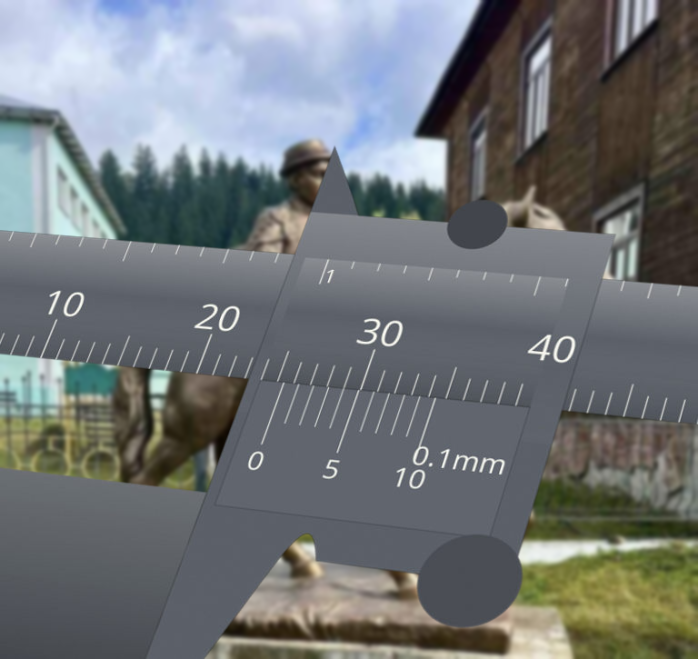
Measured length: 25.4 mm
